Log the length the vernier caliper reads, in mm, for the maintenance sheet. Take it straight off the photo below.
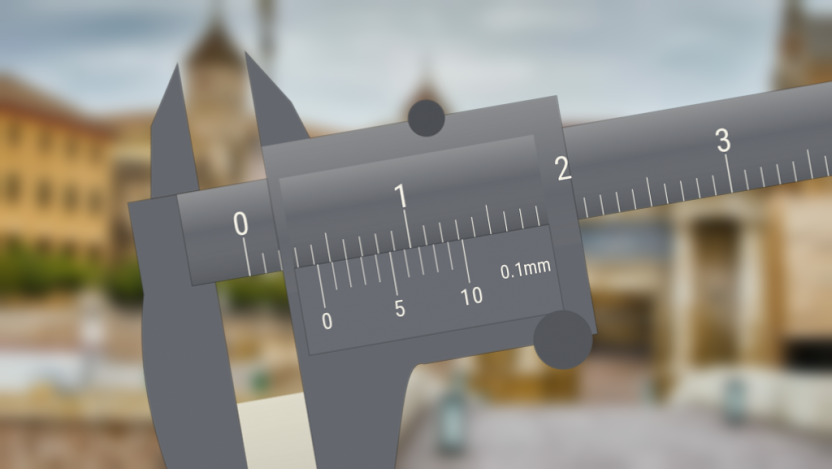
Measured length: 4.2 mm
